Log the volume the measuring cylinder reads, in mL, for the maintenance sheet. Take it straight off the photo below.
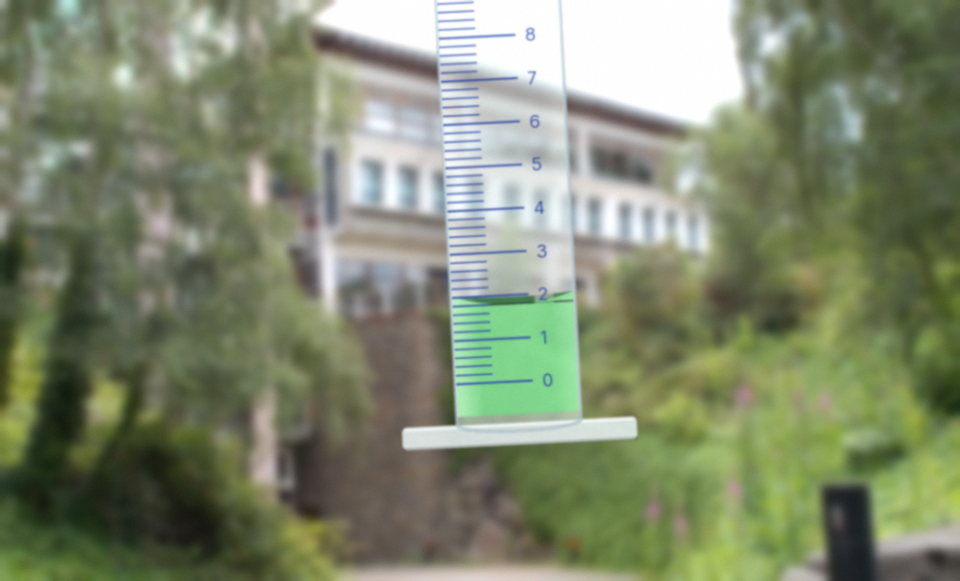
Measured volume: 1.8 mL
